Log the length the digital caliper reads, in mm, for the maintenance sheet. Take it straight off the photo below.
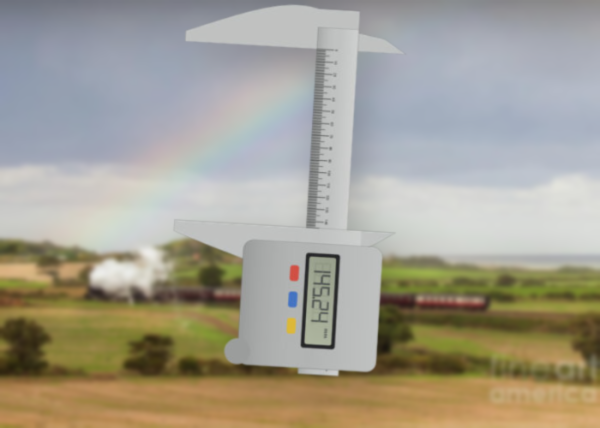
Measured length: 145.24 mm
